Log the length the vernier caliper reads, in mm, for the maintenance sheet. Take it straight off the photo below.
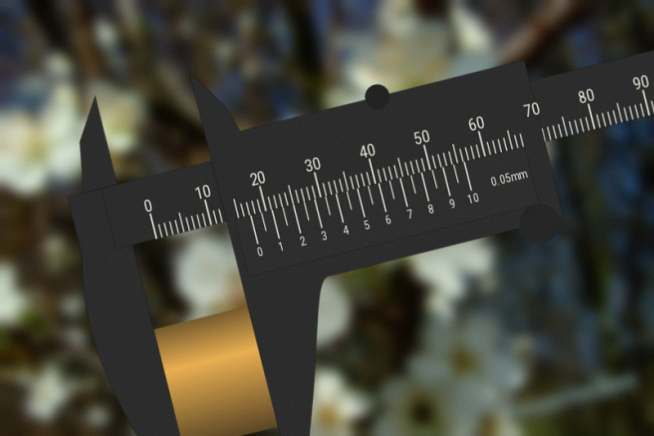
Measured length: 17.2 mm
